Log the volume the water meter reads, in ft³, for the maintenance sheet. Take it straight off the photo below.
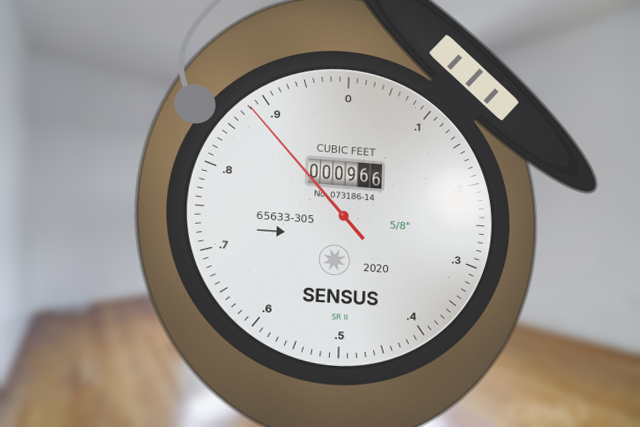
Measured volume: 965.88 ft³
